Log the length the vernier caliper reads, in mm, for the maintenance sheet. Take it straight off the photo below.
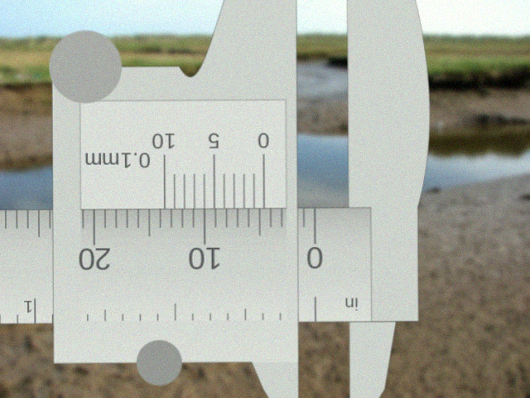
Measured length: 4.6 mm
